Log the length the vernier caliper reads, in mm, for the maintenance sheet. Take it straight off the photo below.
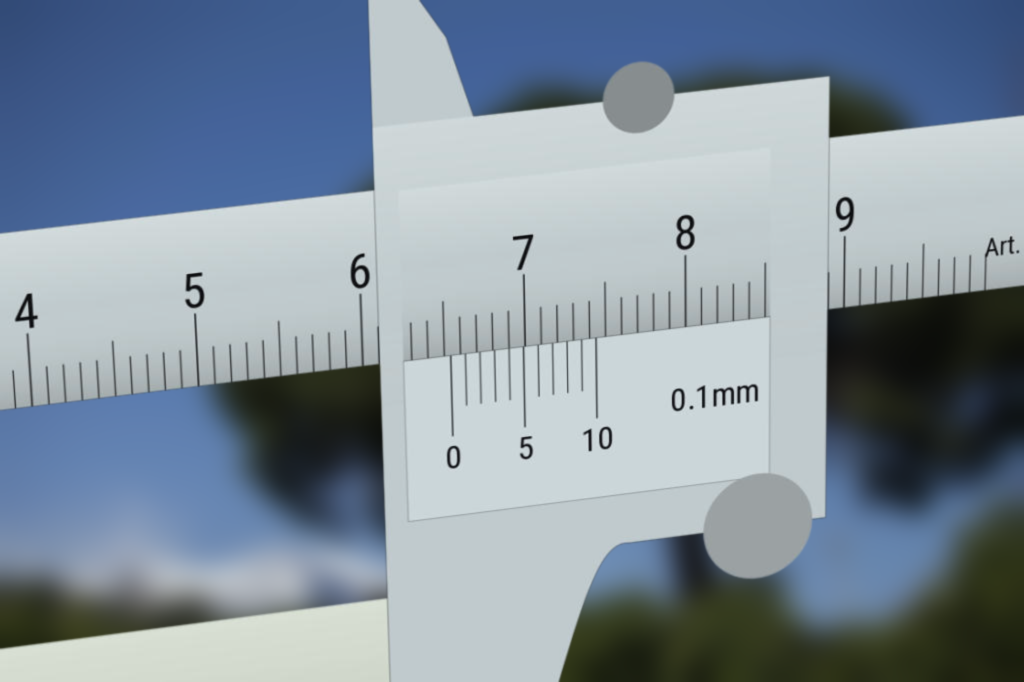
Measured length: 65.4 mm
